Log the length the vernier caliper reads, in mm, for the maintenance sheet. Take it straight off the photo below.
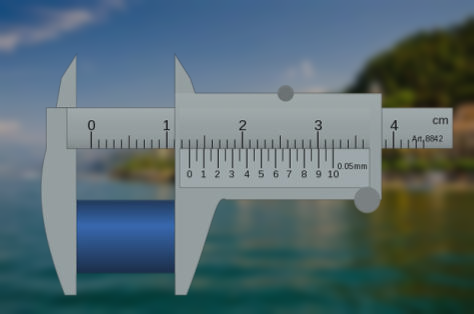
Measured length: 13.0 mm
